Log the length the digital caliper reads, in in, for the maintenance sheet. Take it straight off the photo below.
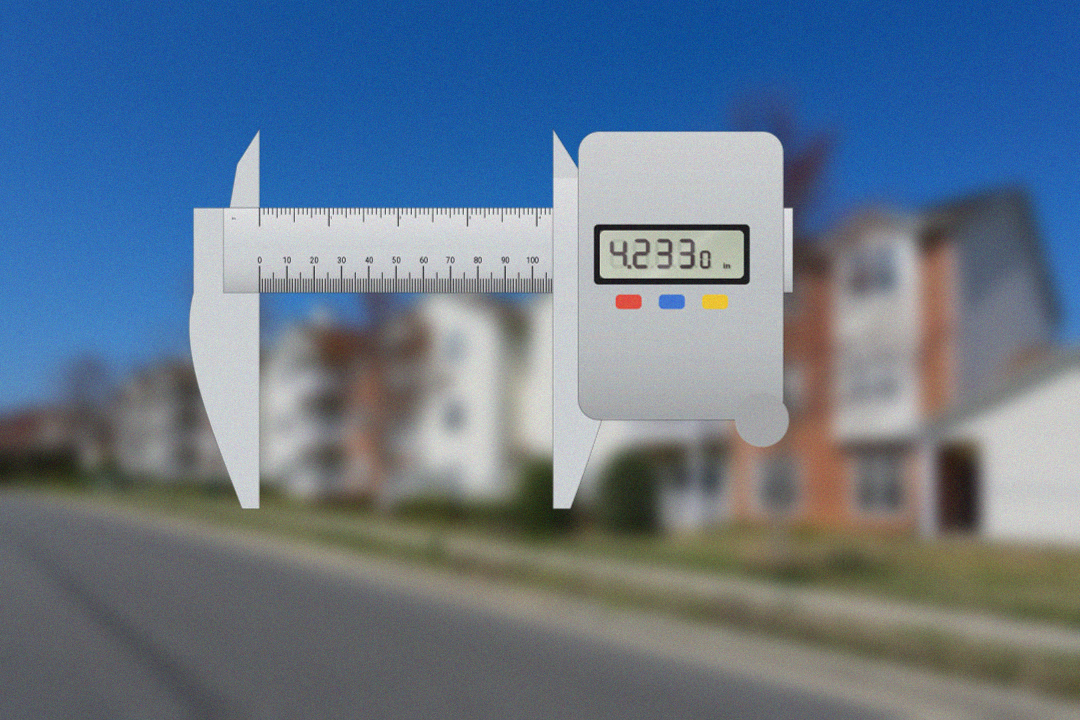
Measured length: 4.2330 in
